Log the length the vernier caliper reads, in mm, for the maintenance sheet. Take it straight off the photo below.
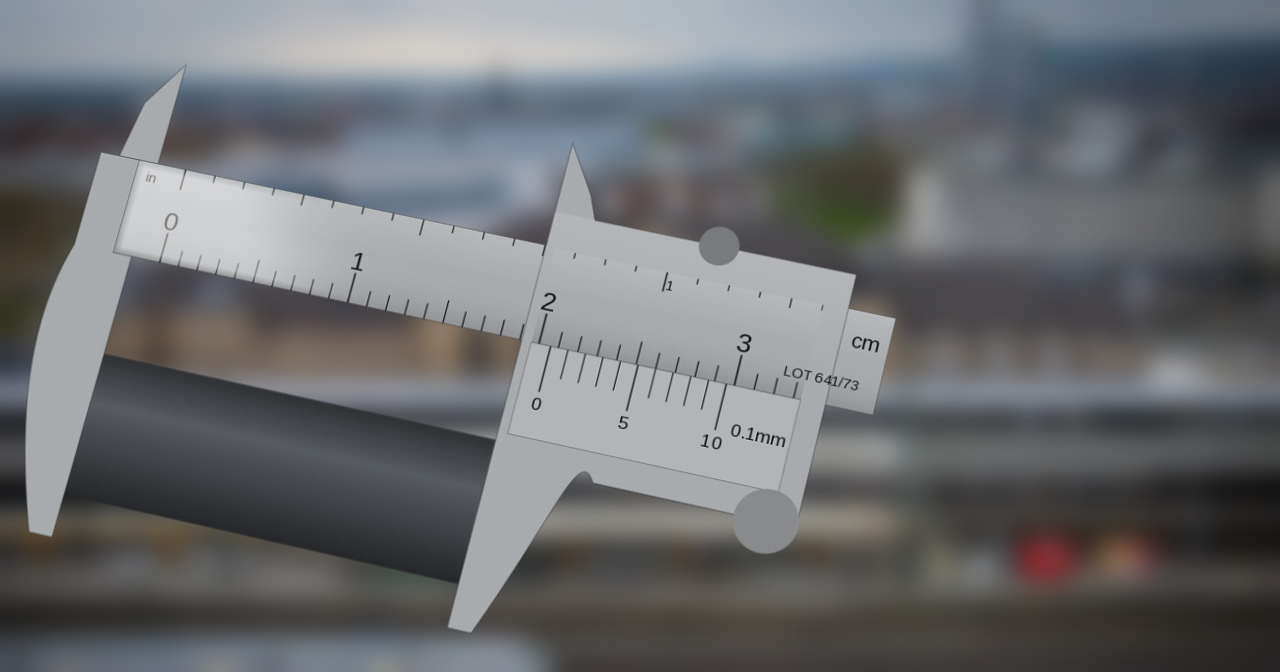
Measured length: 20.6 mm
